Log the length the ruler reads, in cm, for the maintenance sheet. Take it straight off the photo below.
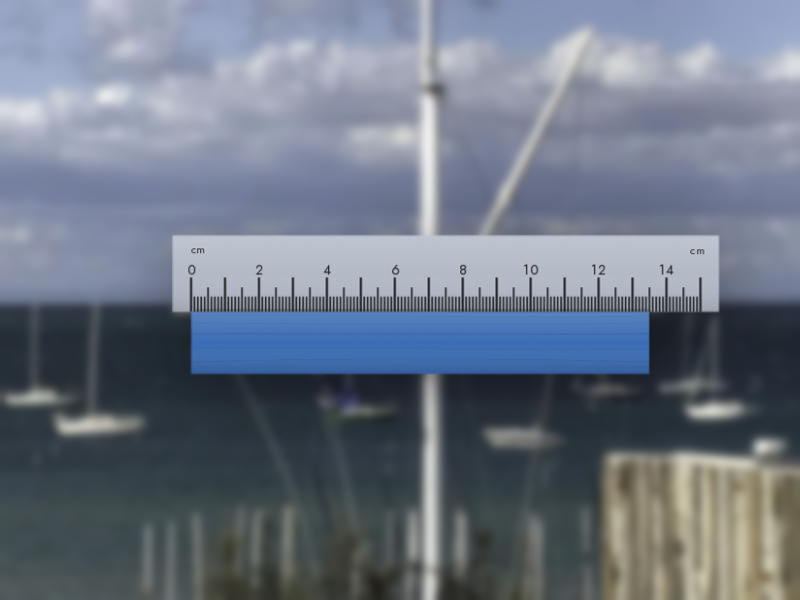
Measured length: 13.5 cm
